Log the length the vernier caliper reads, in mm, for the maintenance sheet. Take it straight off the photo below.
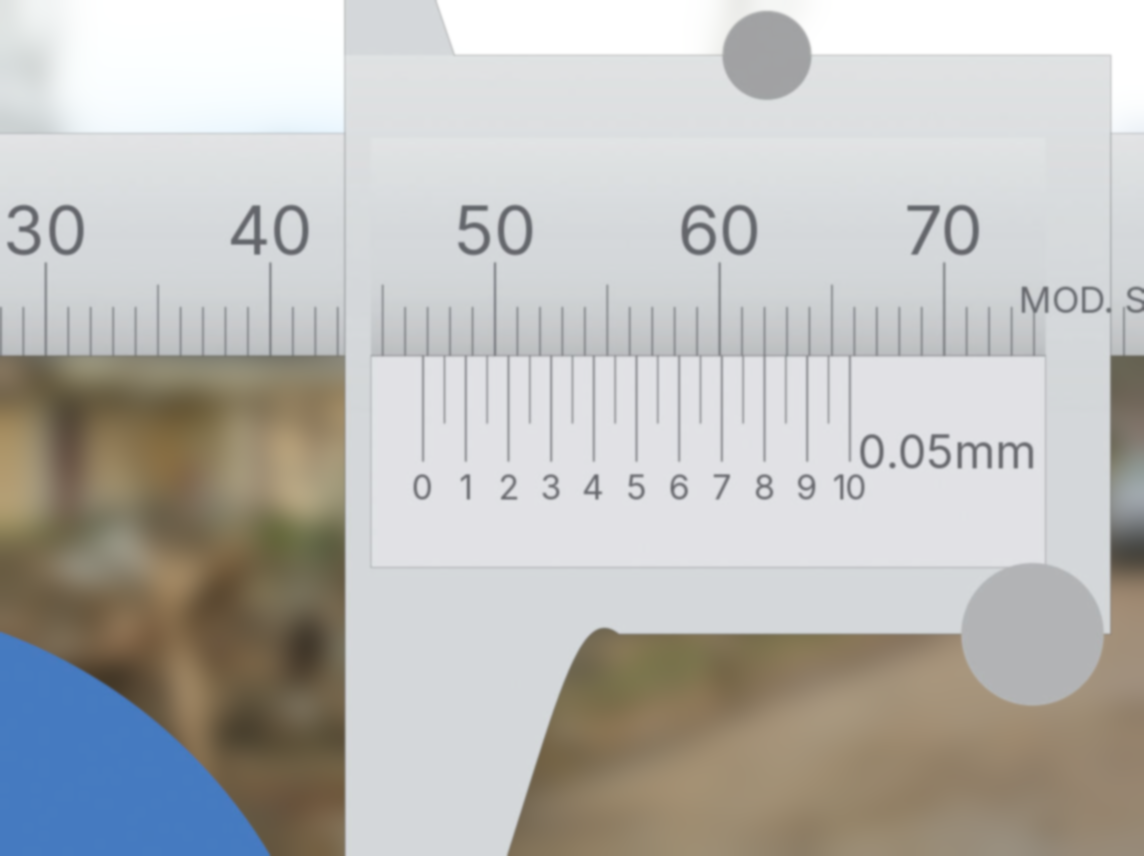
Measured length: 46.8 mm
